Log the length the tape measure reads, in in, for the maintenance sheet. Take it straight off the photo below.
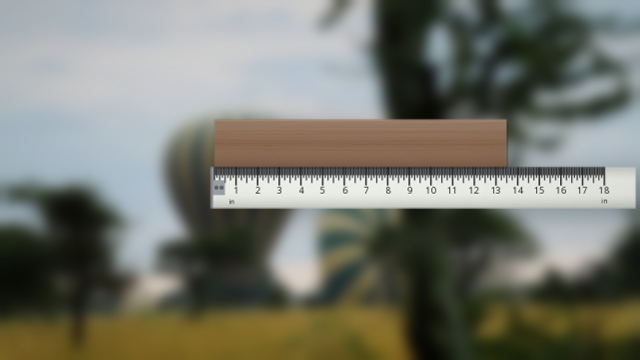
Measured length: 13.5 in
